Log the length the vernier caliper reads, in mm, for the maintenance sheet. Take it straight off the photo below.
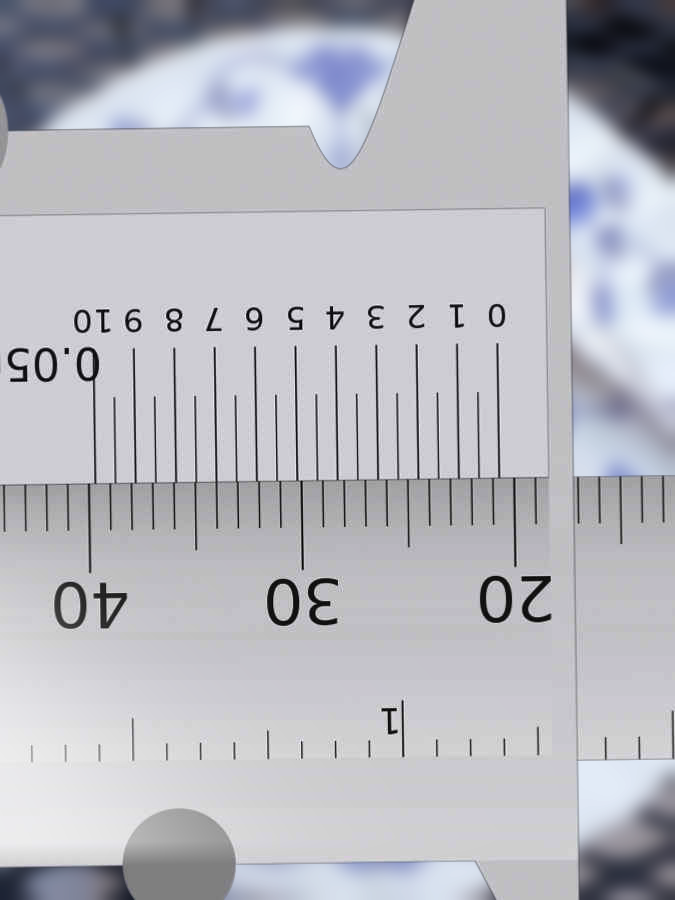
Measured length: 20.7 mm
